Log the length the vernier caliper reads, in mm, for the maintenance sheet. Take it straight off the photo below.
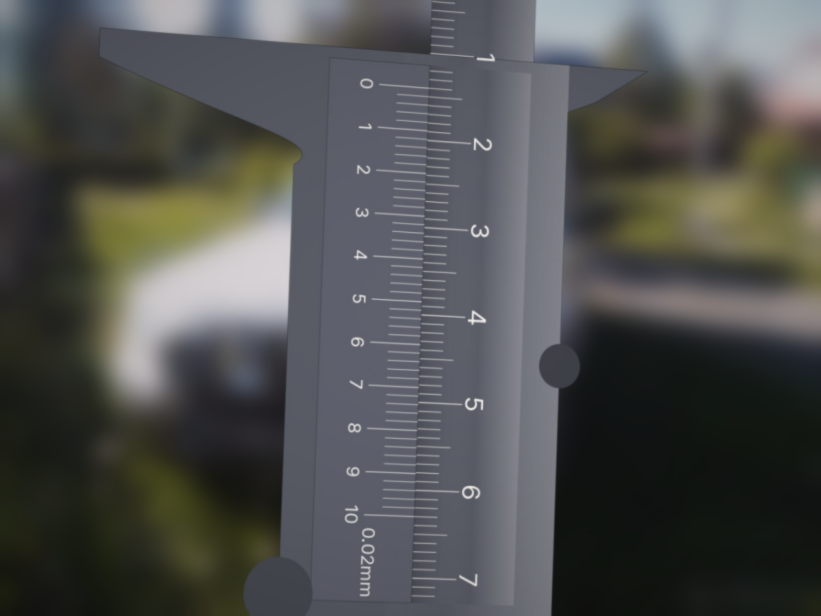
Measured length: 14.0 mm
